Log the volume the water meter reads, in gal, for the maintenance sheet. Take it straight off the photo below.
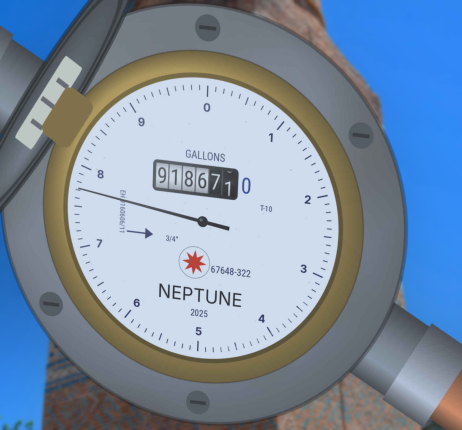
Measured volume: 9186707.7 gal
